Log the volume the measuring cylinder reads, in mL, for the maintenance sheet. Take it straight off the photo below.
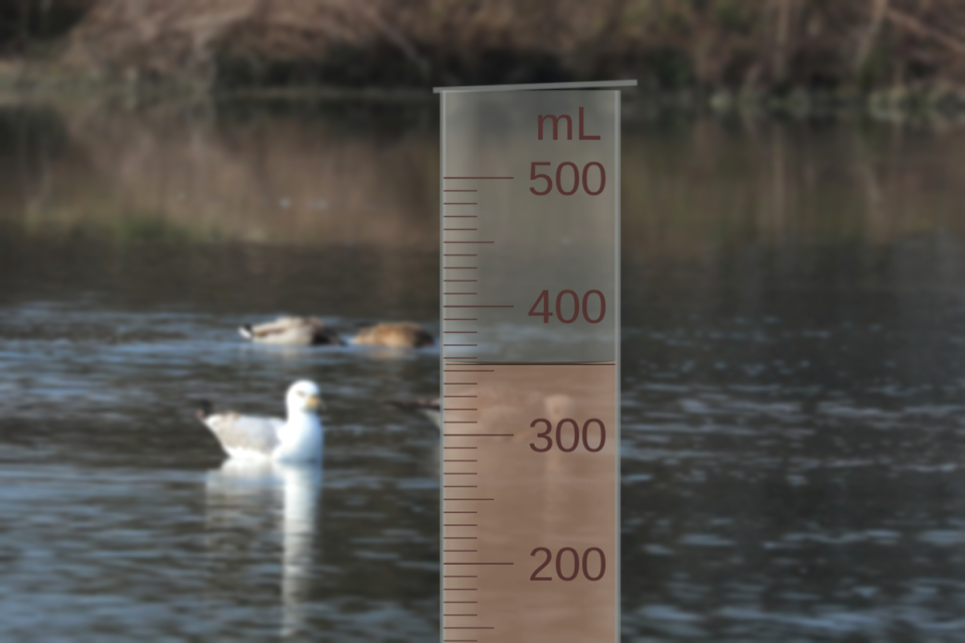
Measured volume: 355 mL
